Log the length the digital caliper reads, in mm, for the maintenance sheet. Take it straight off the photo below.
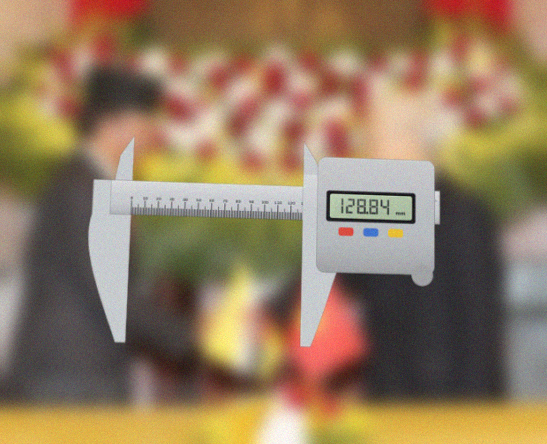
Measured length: 128.84 mm
